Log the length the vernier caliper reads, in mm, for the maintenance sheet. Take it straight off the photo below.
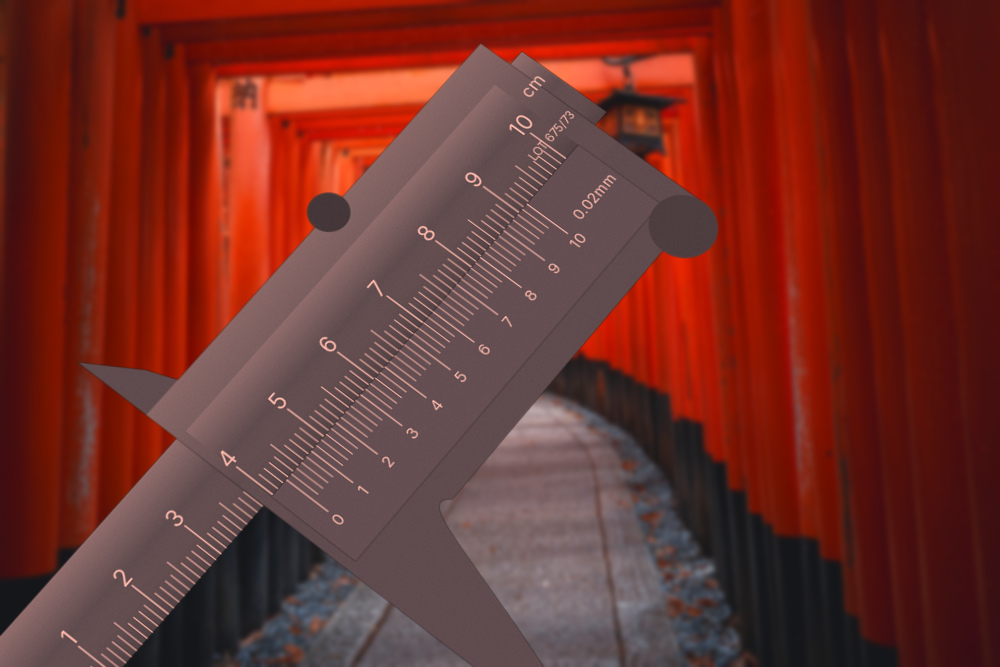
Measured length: 42.6 mm
